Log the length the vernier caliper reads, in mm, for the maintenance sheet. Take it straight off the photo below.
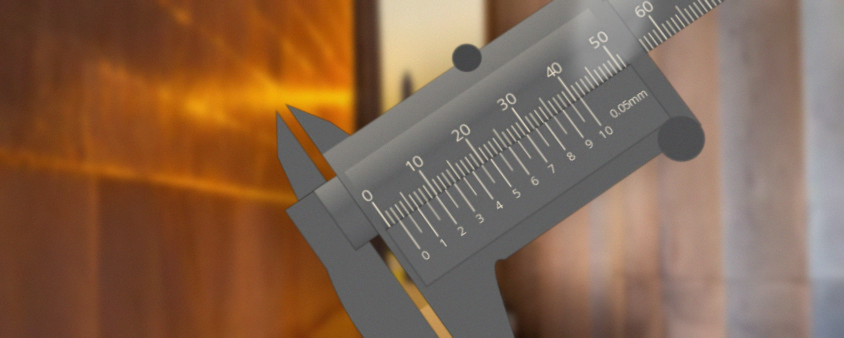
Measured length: 2.0 mm
